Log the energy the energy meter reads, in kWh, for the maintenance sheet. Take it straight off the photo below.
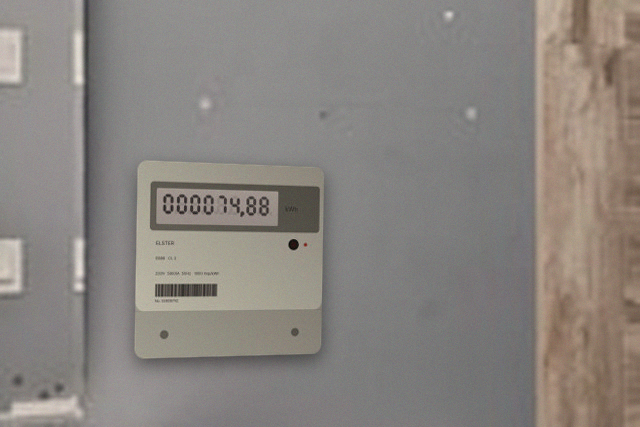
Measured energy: 74.88 kWh
